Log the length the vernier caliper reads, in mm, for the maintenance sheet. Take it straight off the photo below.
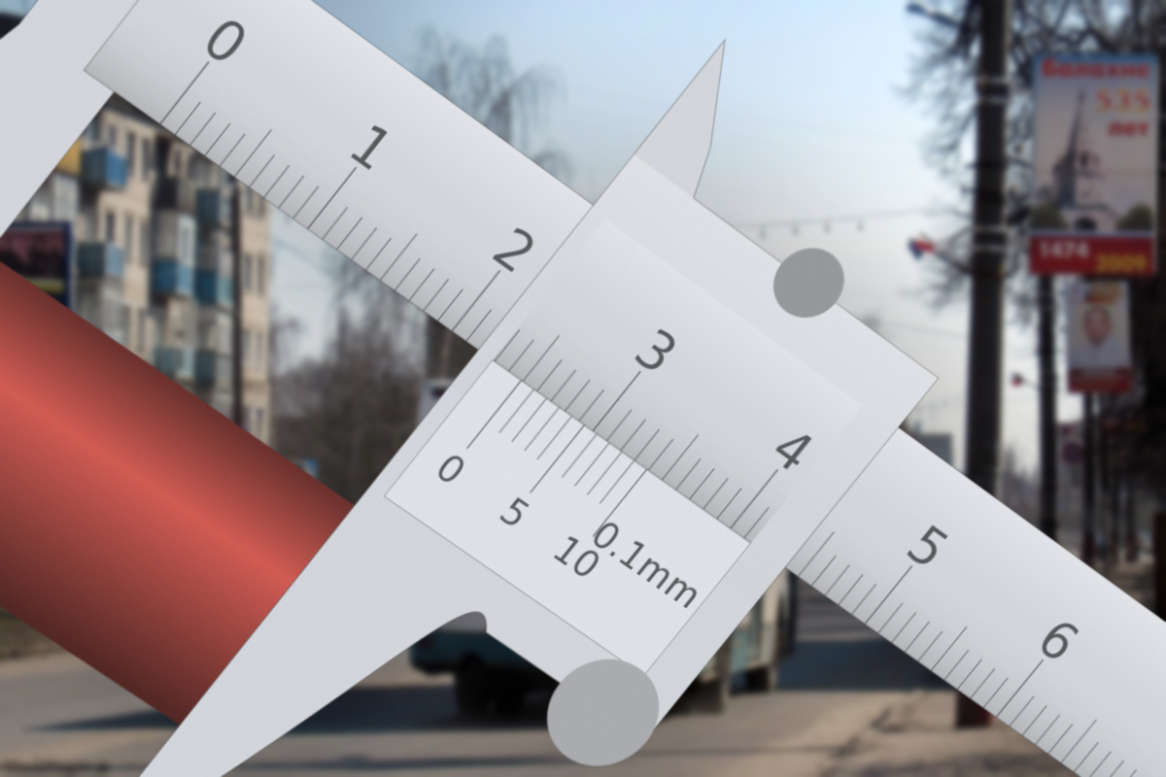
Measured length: 24.9 mm
